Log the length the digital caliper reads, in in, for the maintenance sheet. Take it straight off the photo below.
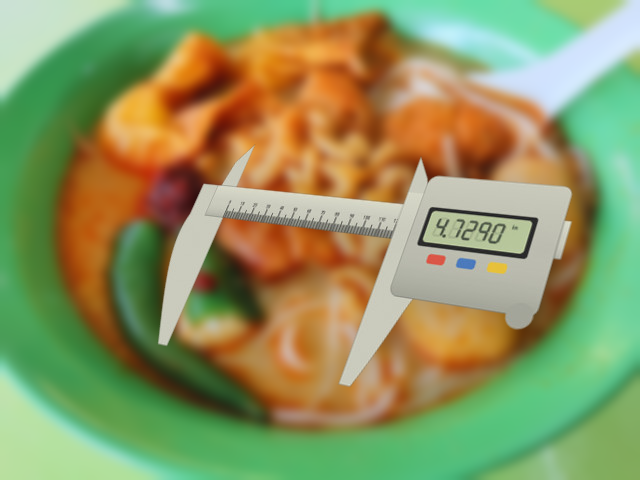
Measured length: 4.7290 in
